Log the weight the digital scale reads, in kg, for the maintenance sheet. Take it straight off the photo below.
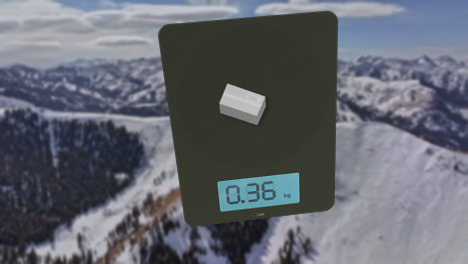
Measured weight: 0.36 kg
